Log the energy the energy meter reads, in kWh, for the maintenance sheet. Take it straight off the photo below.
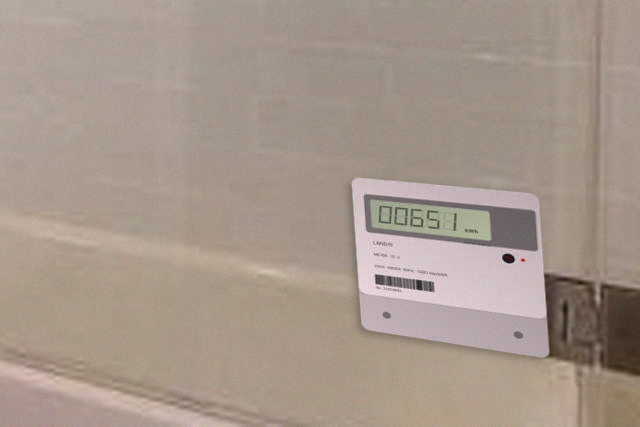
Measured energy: 651 kWh
